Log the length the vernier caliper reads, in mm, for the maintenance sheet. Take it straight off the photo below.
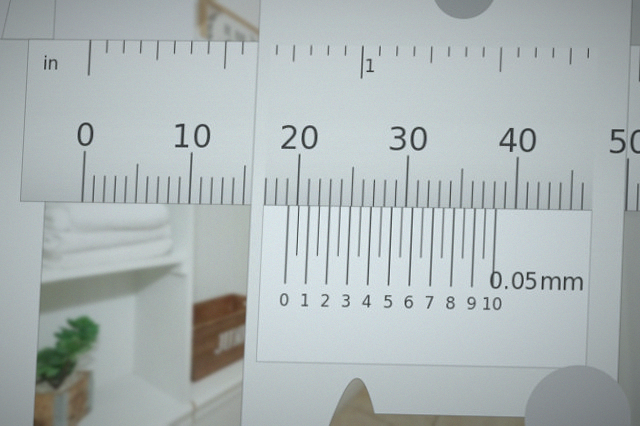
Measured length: 19.2 mm
